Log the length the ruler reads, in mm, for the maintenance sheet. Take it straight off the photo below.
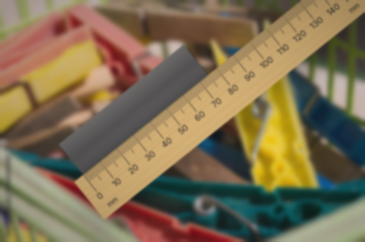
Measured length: 75 mm
